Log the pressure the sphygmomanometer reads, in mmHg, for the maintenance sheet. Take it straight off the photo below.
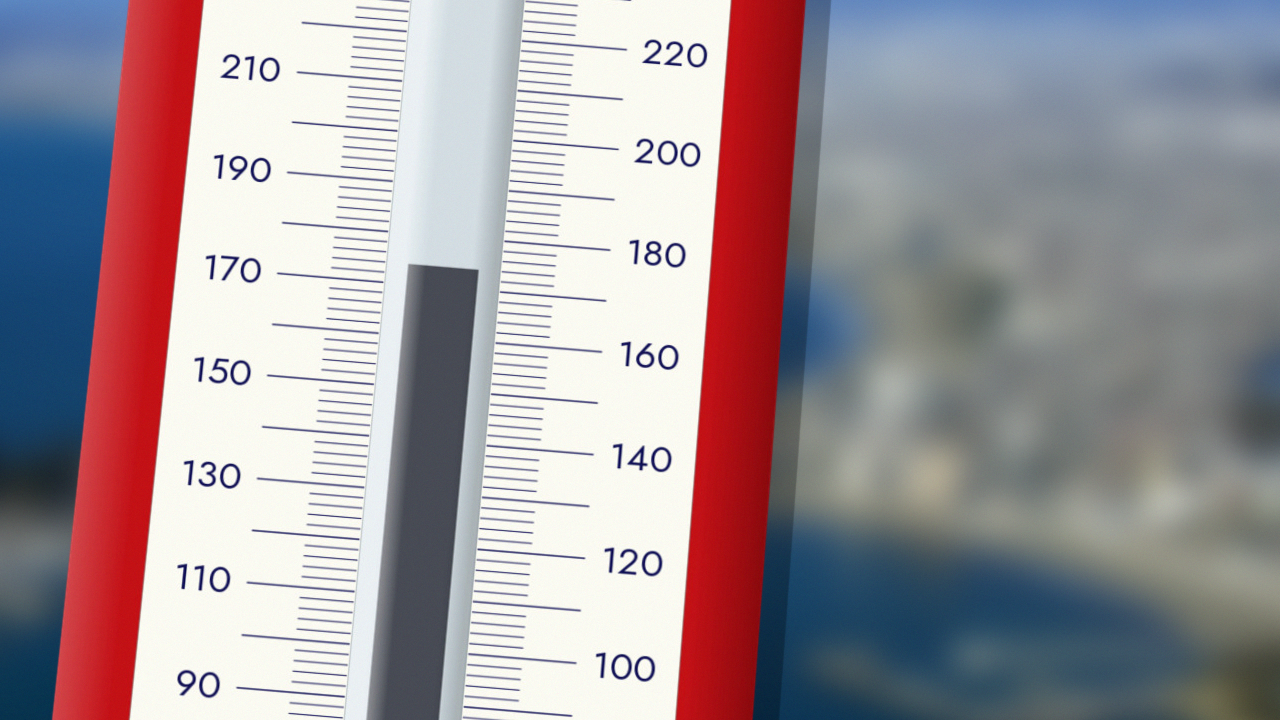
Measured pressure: 174 mmHg
